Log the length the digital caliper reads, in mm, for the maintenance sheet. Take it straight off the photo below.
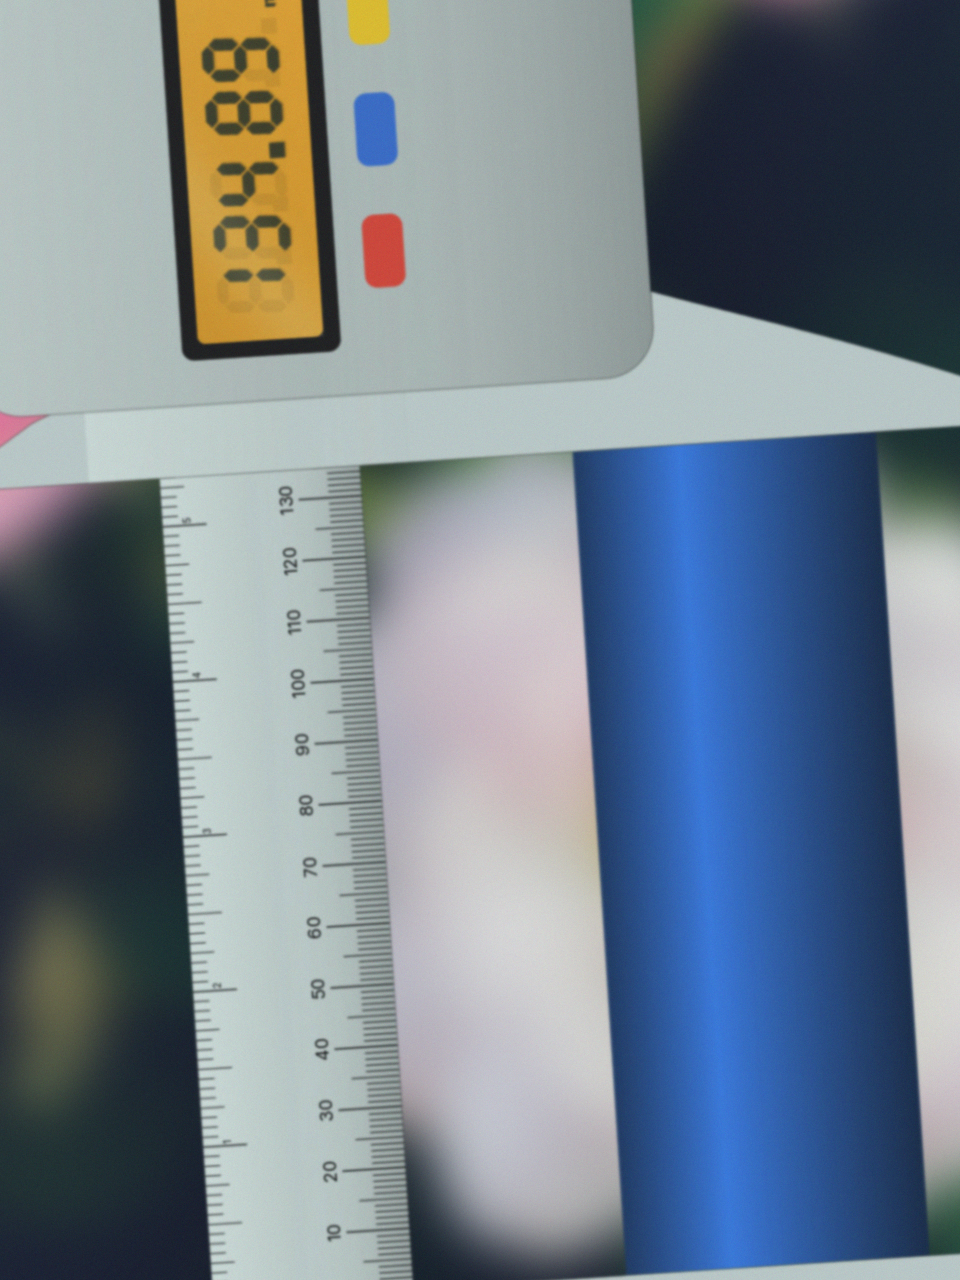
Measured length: 134.89 mm
